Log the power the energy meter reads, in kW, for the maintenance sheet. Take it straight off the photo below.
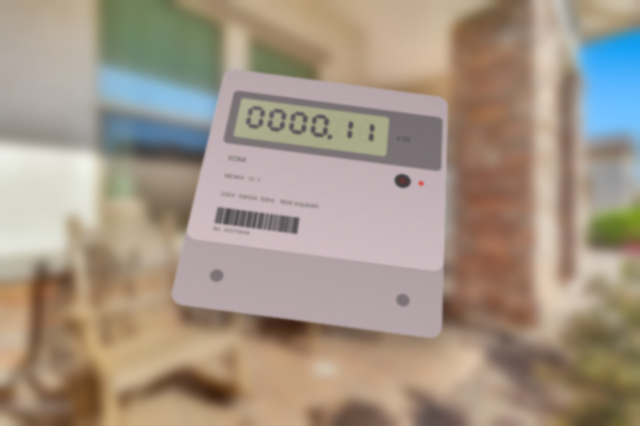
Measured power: 0.11 kW
